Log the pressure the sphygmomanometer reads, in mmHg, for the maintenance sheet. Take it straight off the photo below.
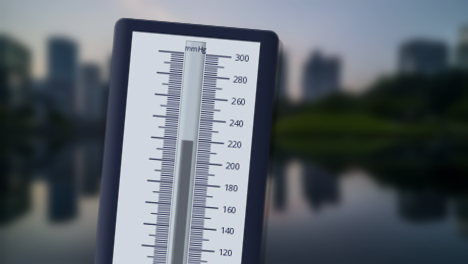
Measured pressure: 220 mmHg
